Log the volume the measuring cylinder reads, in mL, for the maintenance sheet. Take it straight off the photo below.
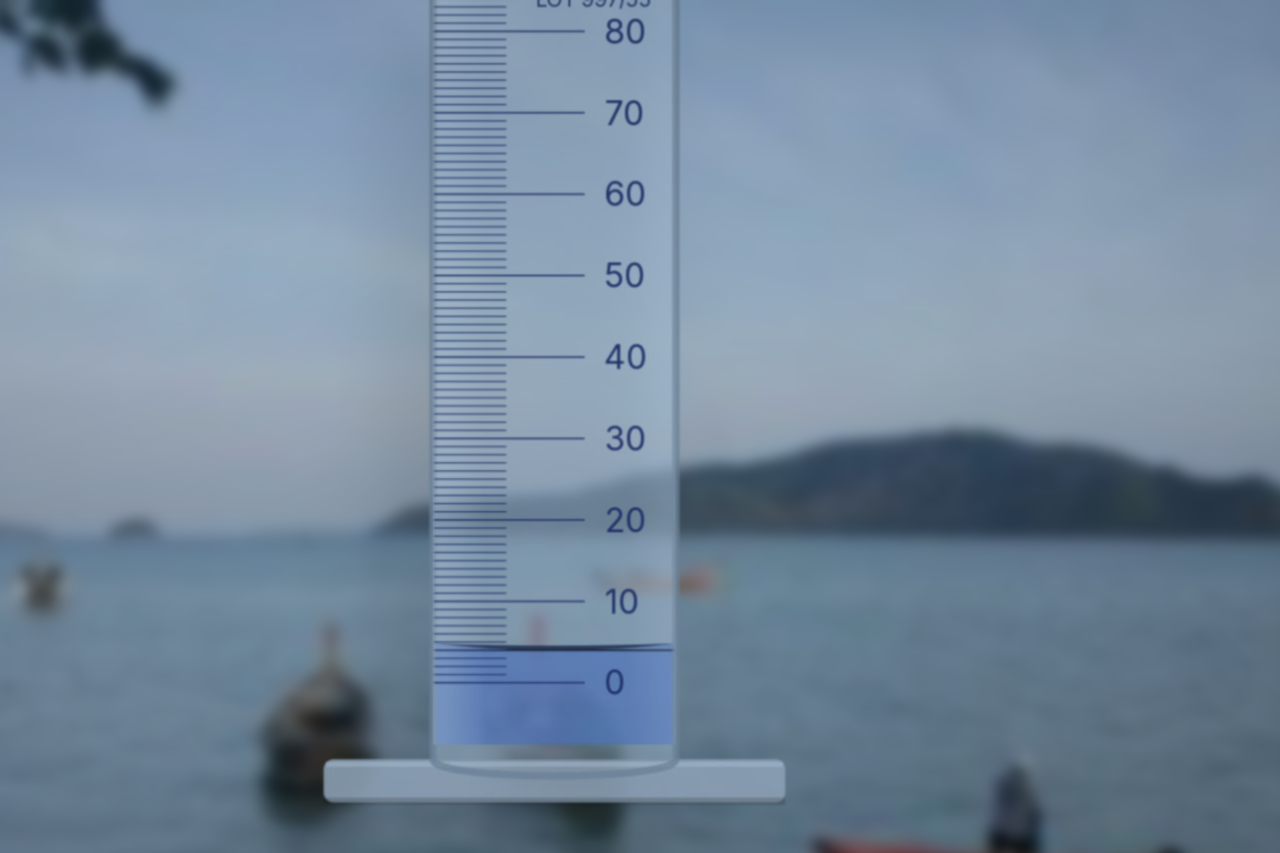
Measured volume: 4 mL
